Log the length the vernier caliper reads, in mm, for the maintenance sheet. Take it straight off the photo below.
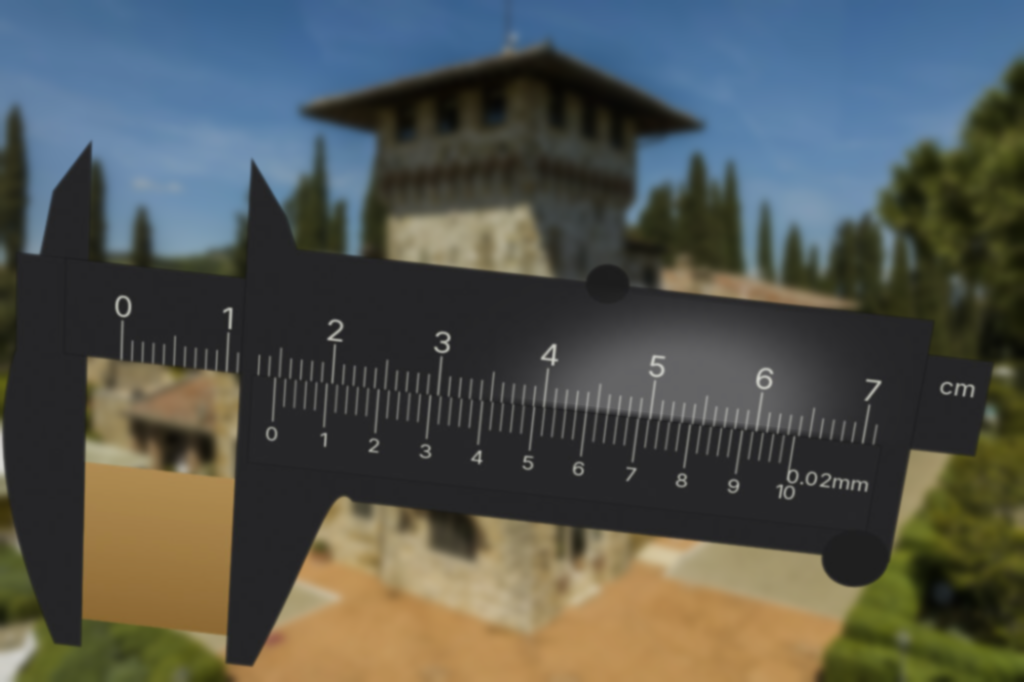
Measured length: 14.6 mm
